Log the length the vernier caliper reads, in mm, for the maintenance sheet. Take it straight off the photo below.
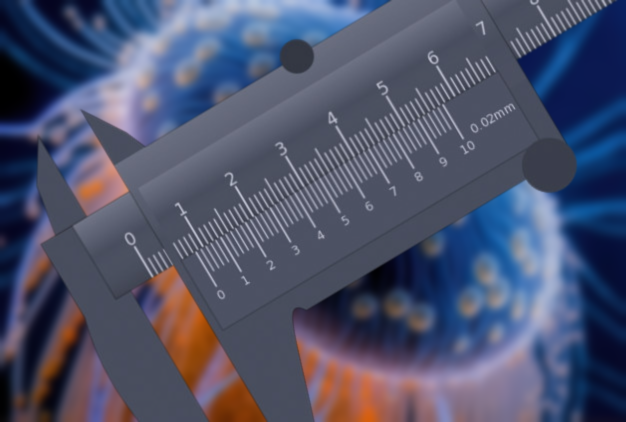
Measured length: 8.5 mm
